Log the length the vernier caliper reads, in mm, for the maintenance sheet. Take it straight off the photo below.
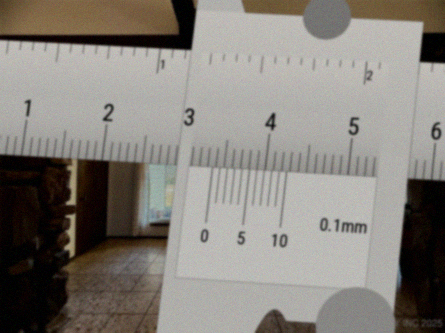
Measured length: 33.6 mm
